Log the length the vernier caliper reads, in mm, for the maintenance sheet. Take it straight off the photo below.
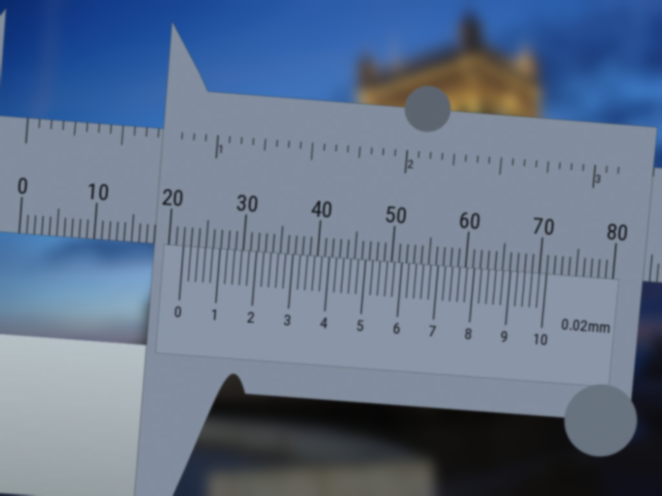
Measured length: 22.0 mm
